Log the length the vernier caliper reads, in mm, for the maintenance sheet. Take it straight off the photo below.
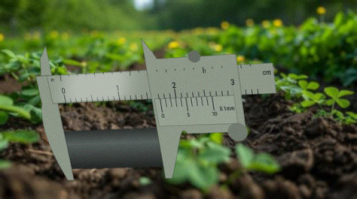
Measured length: 17.2 mm
